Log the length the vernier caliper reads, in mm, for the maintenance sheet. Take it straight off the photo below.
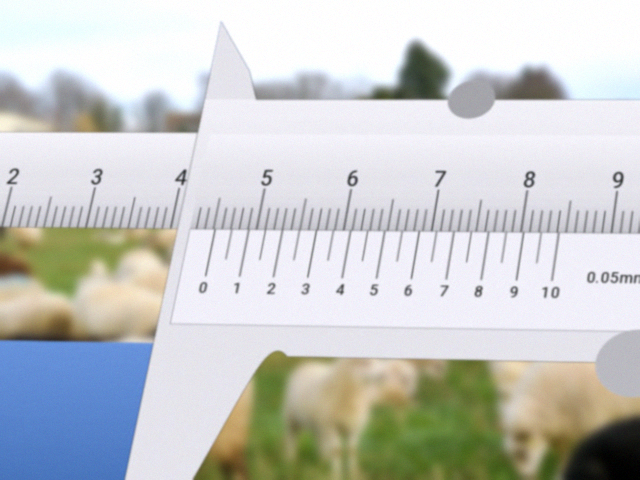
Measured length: 45.2 mm
